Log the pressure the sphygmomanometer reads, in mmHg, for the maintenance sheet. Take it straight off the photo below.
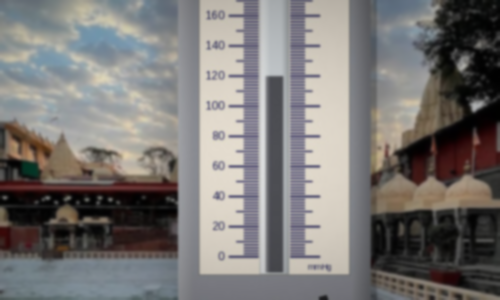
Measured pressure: 120 mmHg
